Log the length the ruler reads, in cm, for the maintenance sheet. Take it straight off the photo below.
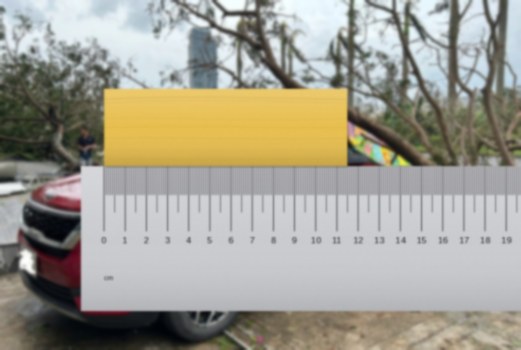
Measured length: 11.5 cm
